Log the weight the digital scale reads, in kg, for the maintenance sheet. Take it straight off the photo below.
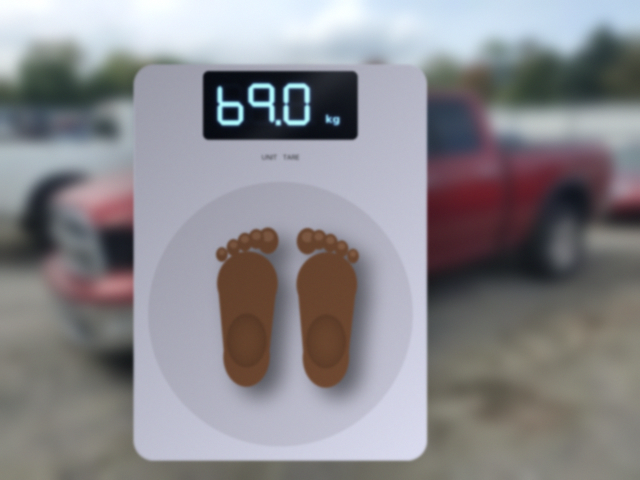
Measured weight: 69.0 kg
